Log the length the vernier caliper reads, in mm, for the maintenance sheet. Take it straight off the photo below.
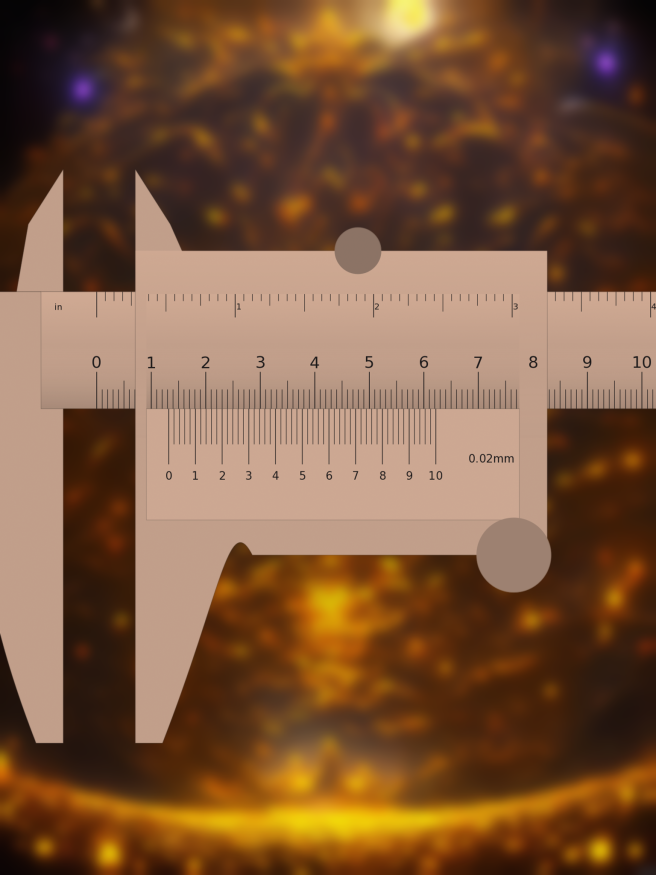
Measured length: 13.2 mm
